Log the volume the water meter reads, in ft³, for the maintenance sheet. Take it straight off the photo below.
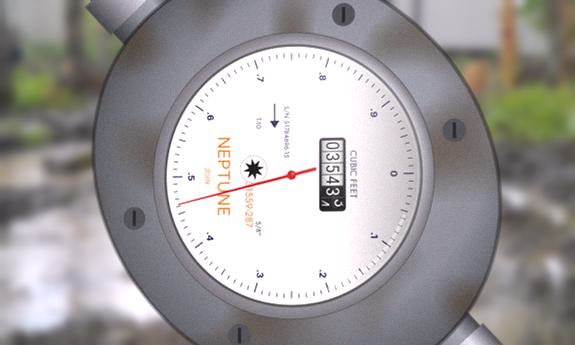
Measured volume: 35433.46 ft³
